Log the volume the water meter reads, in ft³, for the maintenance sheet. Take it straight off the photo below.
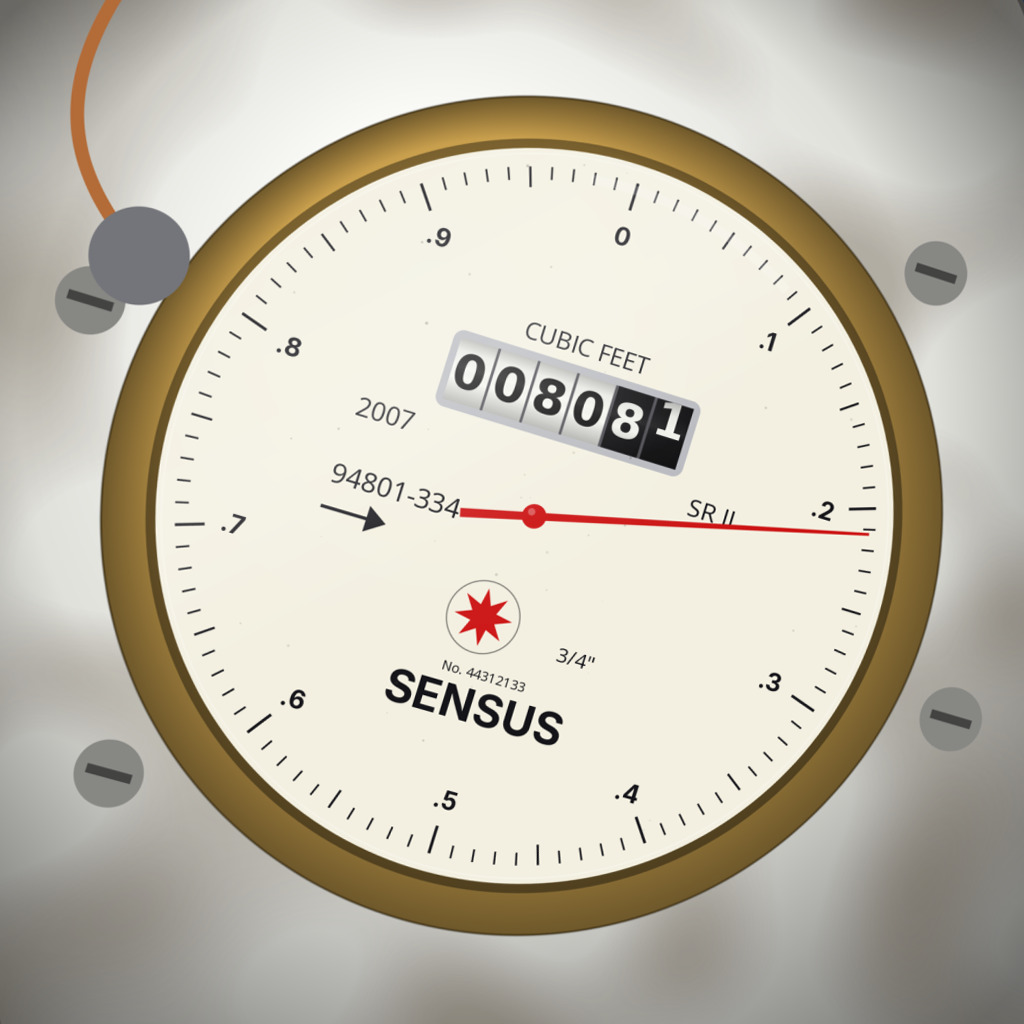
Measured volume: 8081.21 ft³
